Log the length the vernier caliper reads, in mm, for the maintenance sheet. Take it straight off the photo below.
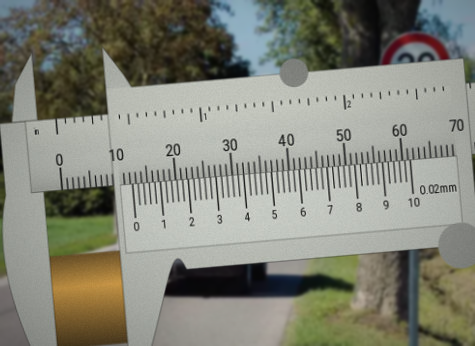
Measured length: 12.4 mm
